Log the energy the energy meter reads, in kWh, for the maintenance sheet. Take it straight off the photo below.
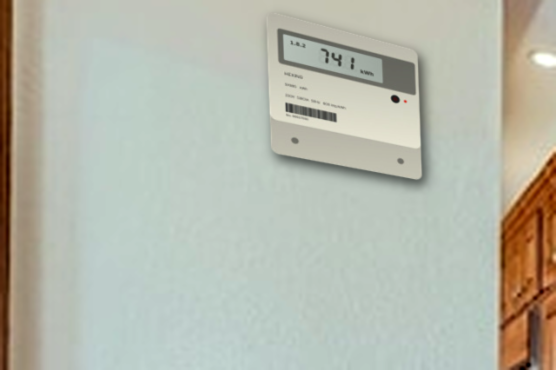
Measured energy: 741 kWh
